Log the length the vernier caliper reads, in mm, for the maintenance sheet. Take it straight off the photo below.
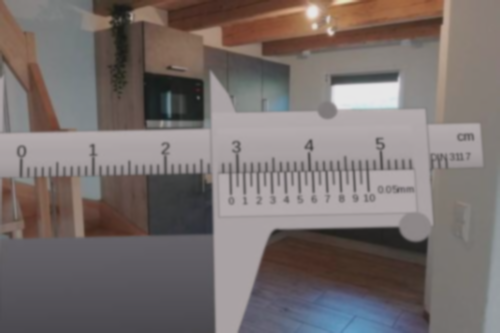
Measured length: 29.0 mm
